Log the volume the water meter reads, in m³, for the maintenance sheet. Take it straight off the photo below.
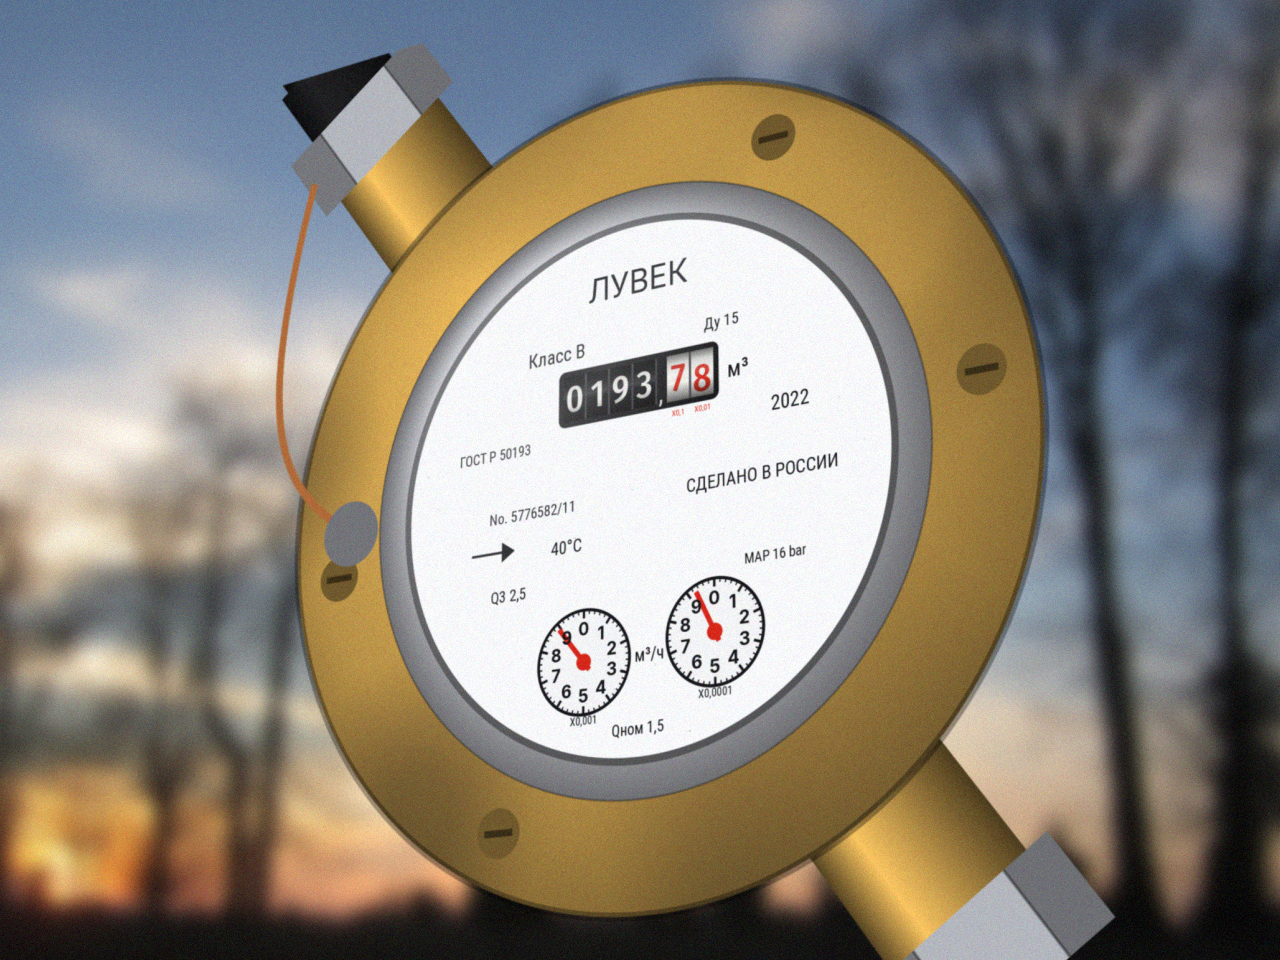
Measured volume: 193.7789 m³
